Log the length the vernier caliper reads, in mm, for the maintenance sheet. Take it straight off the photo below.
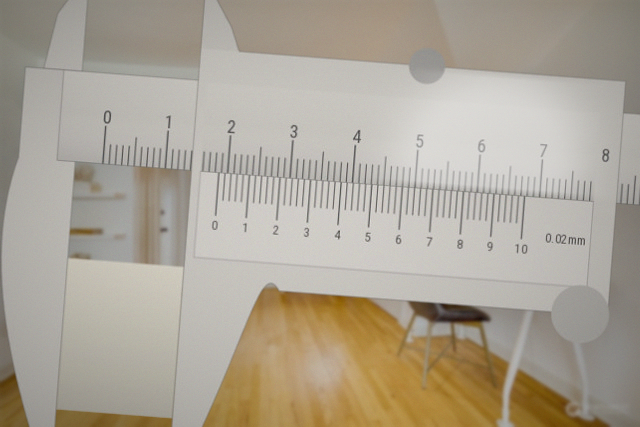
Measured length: 18.6 mm
